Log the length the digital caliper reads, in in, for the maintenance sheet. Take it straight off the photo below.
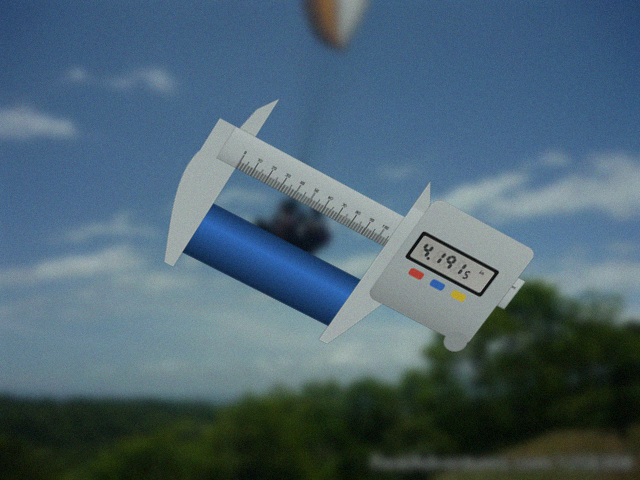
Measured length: 4.1915 in
